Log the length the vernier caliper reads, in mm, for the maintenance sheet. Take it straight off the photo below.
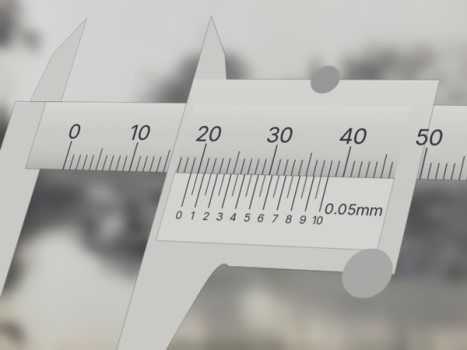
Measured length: 19.0 mm
